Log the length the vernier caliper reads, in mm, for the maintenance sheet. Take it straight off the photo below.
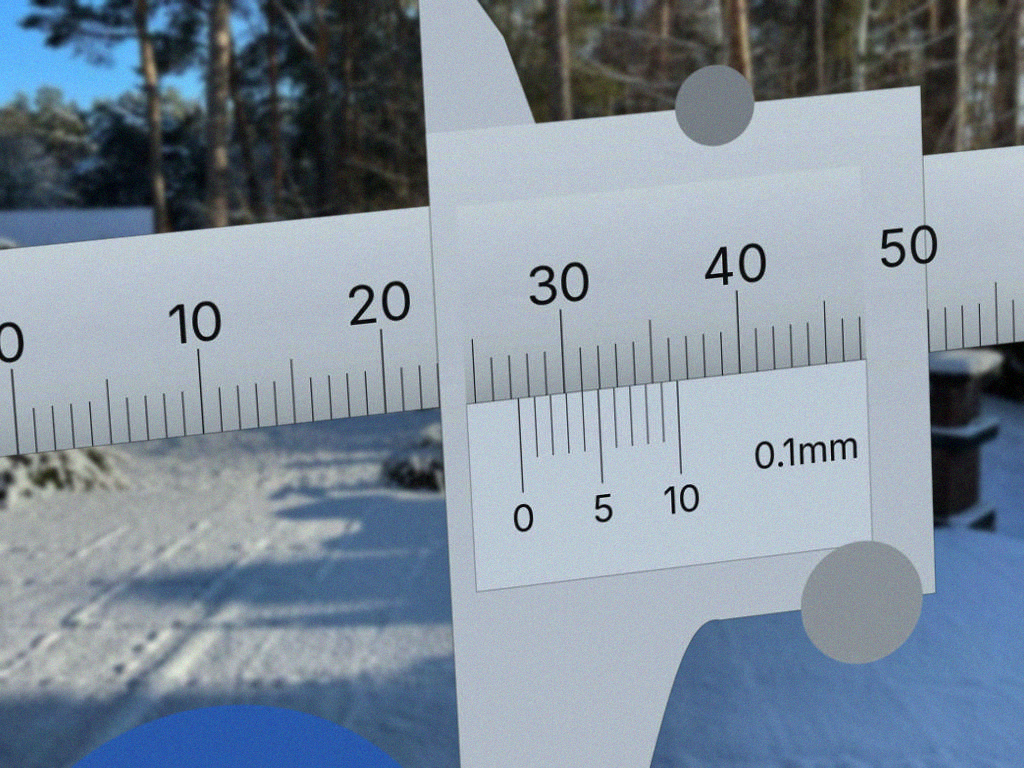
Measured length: 27.4 mm
